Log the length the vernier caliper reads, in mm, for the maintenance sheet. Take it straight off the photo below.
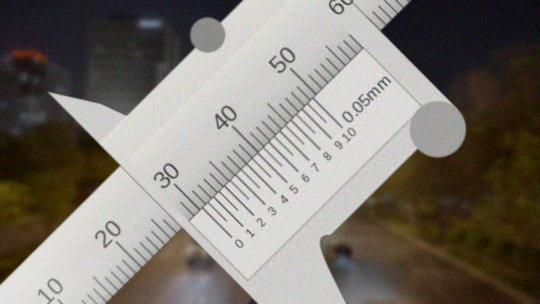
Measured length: 30.4 mm
